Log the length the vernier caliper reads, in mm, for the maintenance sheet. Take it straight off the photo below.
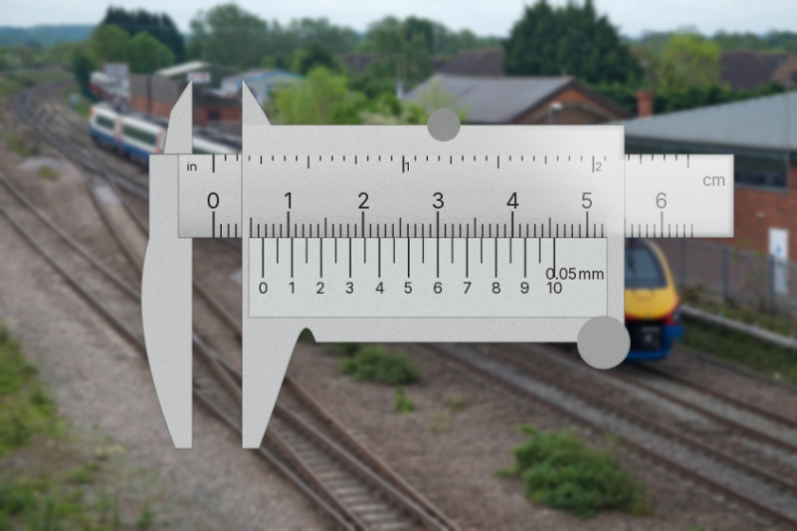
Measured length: 6.6 mm
